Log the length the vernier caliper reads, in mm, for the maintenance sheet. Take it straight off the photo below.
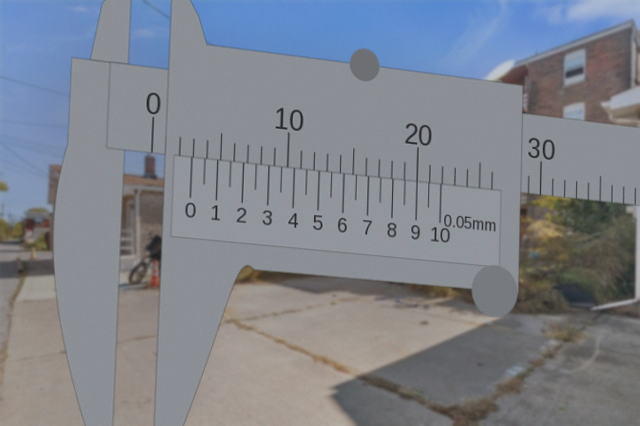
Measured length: 2.9 mm
